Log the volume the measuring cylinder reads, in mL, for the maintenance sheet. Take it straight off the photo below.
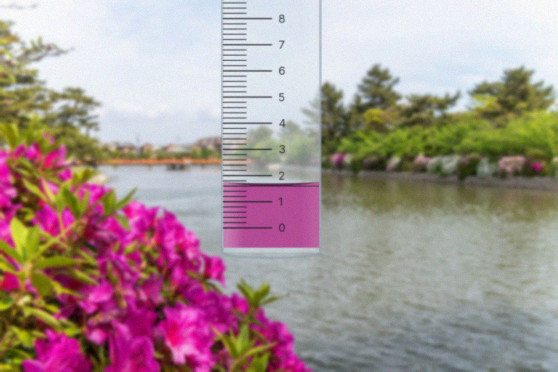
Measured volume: 1.6 mL
